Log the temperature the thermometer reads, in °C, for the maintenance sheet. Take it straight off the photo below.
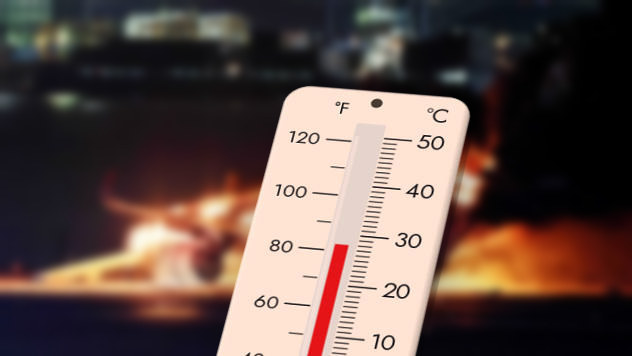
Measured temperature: 28 °C
